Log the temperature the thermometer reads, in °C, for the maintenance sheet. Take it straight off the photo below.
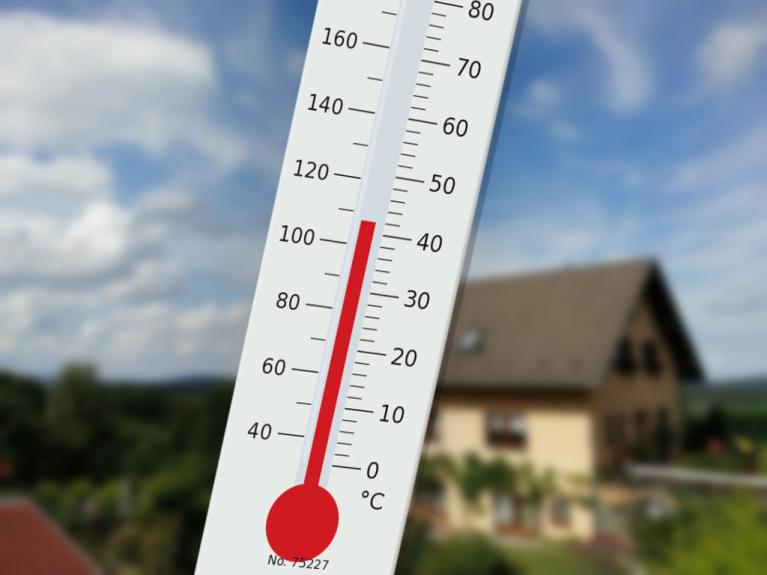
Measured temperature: 42 °C
